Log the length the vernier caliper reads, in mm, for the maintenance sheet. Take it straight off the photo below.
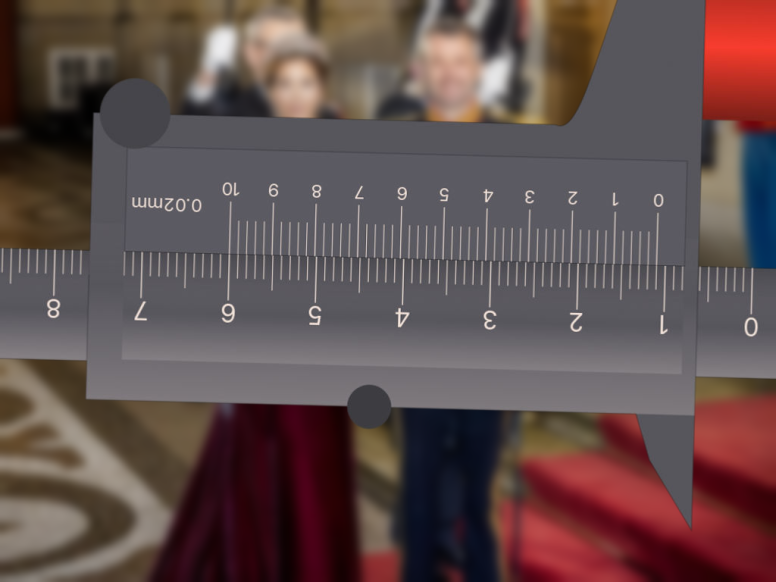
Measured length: 11.0 mm
